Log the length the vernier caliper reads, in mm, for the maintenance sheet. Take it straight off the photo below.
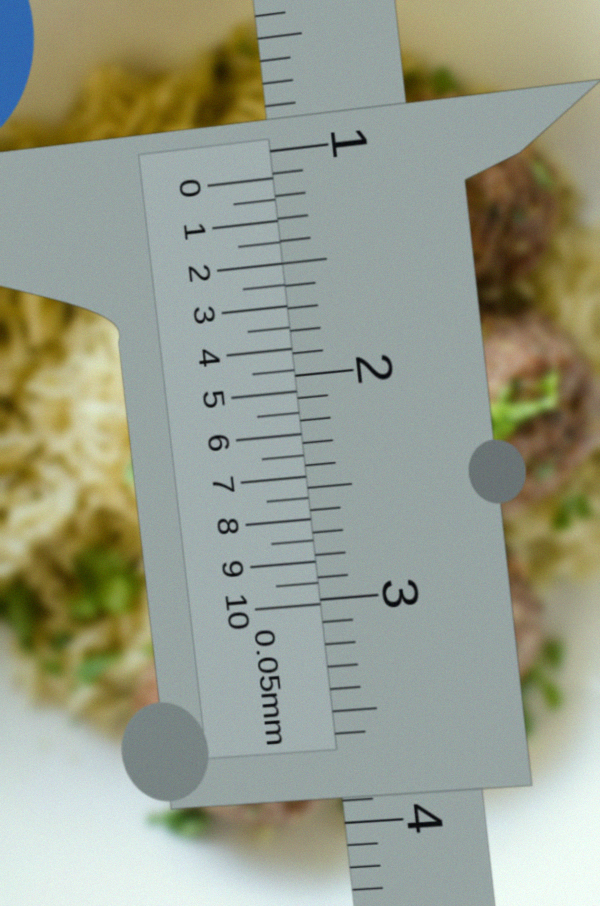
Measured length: 11.2 mm
